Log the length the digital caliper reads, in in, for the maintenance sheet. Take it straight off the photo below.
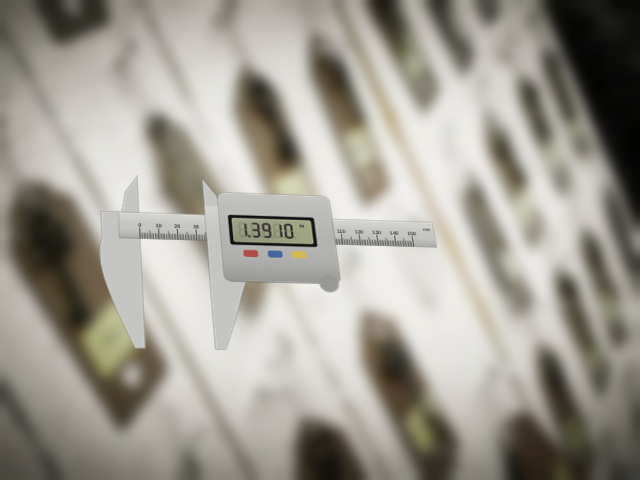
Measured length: 1.3910 in
